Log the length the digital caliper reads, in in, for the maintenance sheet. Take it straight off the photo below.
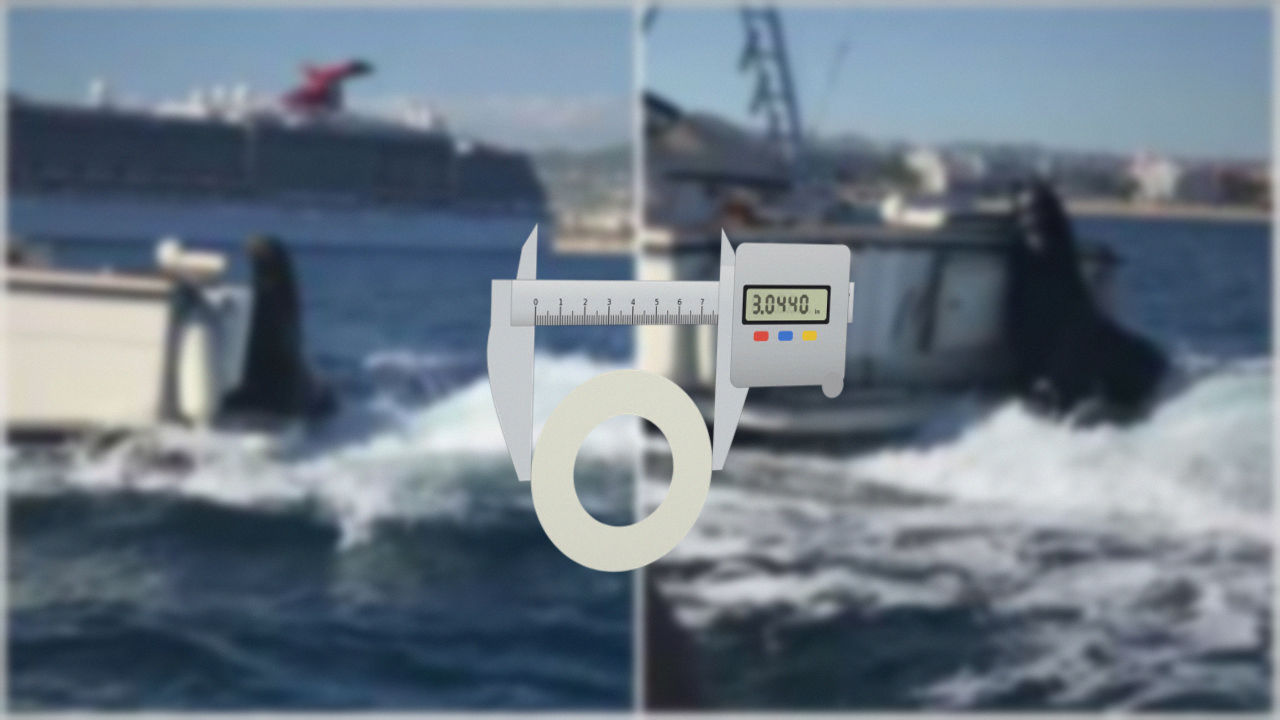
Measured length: 3.0440 in
